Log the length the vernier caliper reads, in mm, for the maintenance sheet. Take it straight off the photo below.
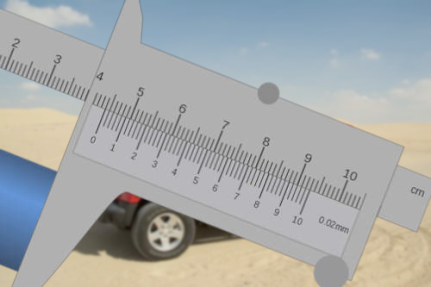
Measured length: 44.0 mm
